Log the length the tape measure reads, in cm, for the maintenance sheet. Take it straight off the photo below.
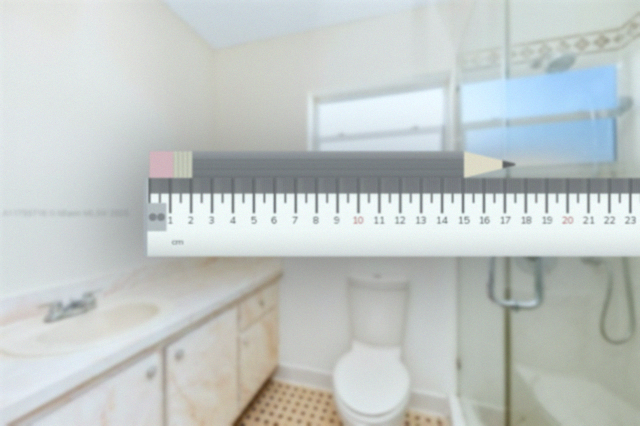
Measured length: 17.5 cm
